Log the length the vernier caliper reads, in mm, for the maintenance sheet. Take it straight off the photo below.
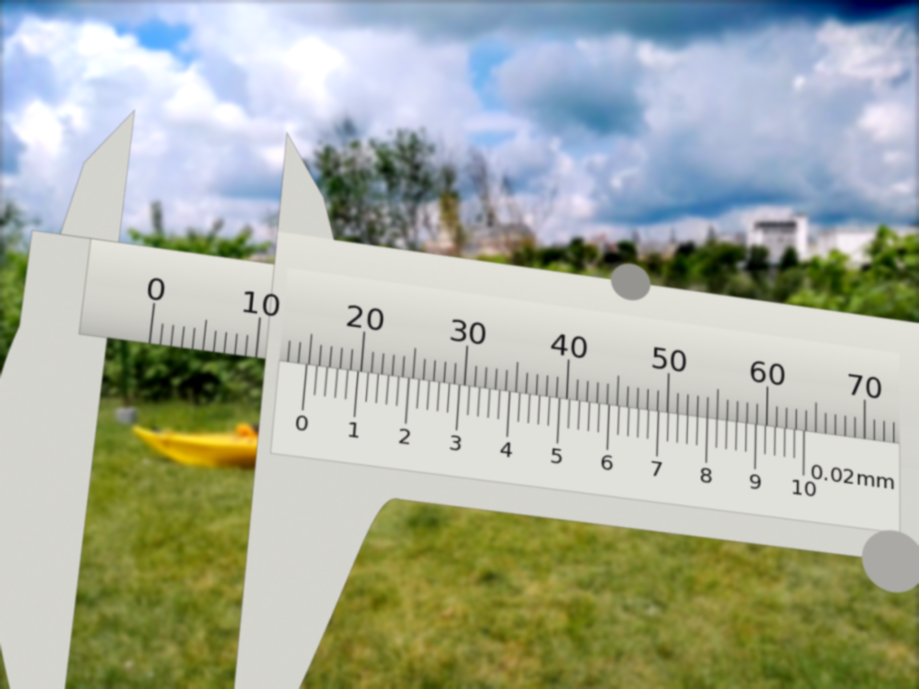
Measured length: 14.8 mm
